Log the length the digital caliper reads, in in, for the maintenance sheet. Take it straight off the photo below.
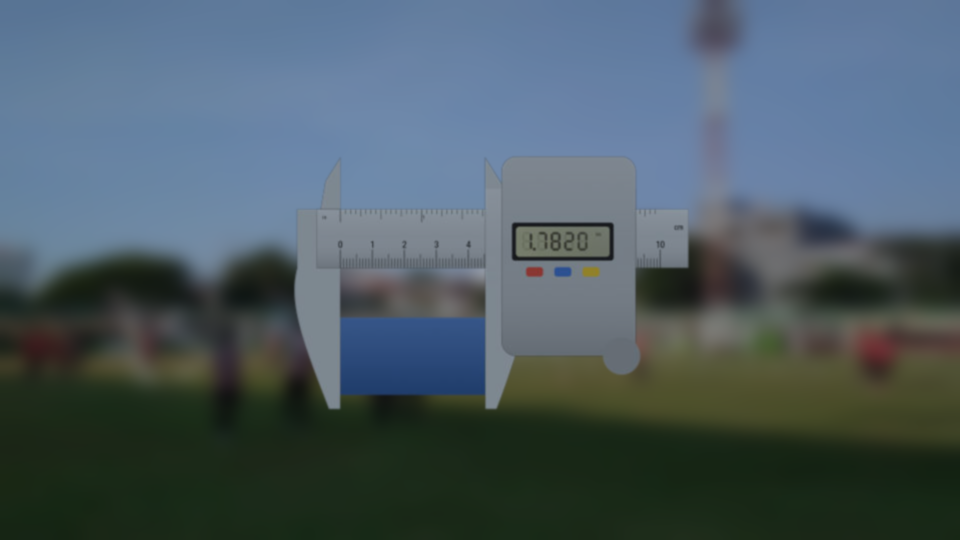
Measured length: 1.7820 in
